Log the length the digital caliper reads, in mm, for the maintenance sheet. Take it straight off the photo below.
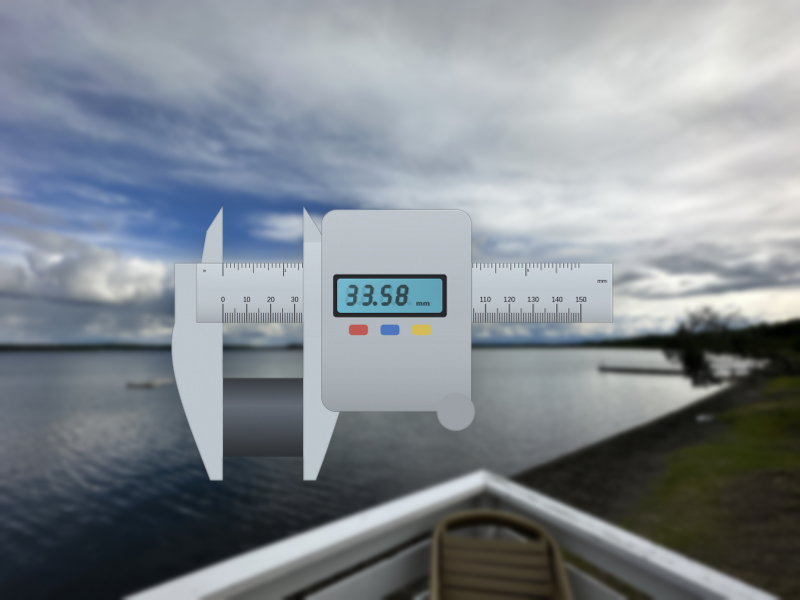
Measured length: 33.58 mm
